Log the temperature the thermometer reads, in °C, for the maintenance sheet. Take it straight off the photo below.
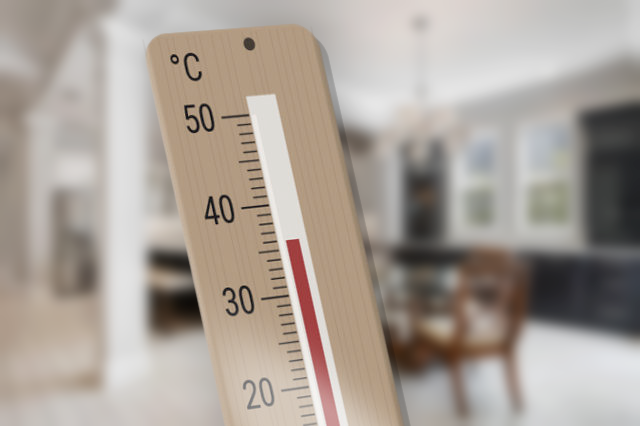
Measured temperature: 36 °C
